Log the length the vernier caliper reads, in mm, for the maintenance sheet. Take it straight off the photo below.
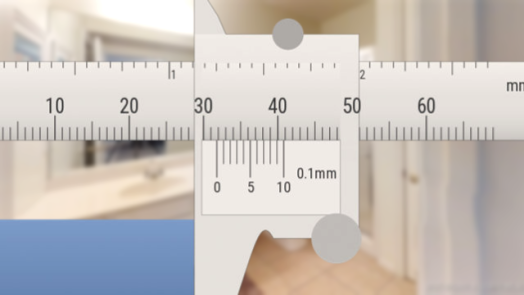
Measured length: 31.8 mm
